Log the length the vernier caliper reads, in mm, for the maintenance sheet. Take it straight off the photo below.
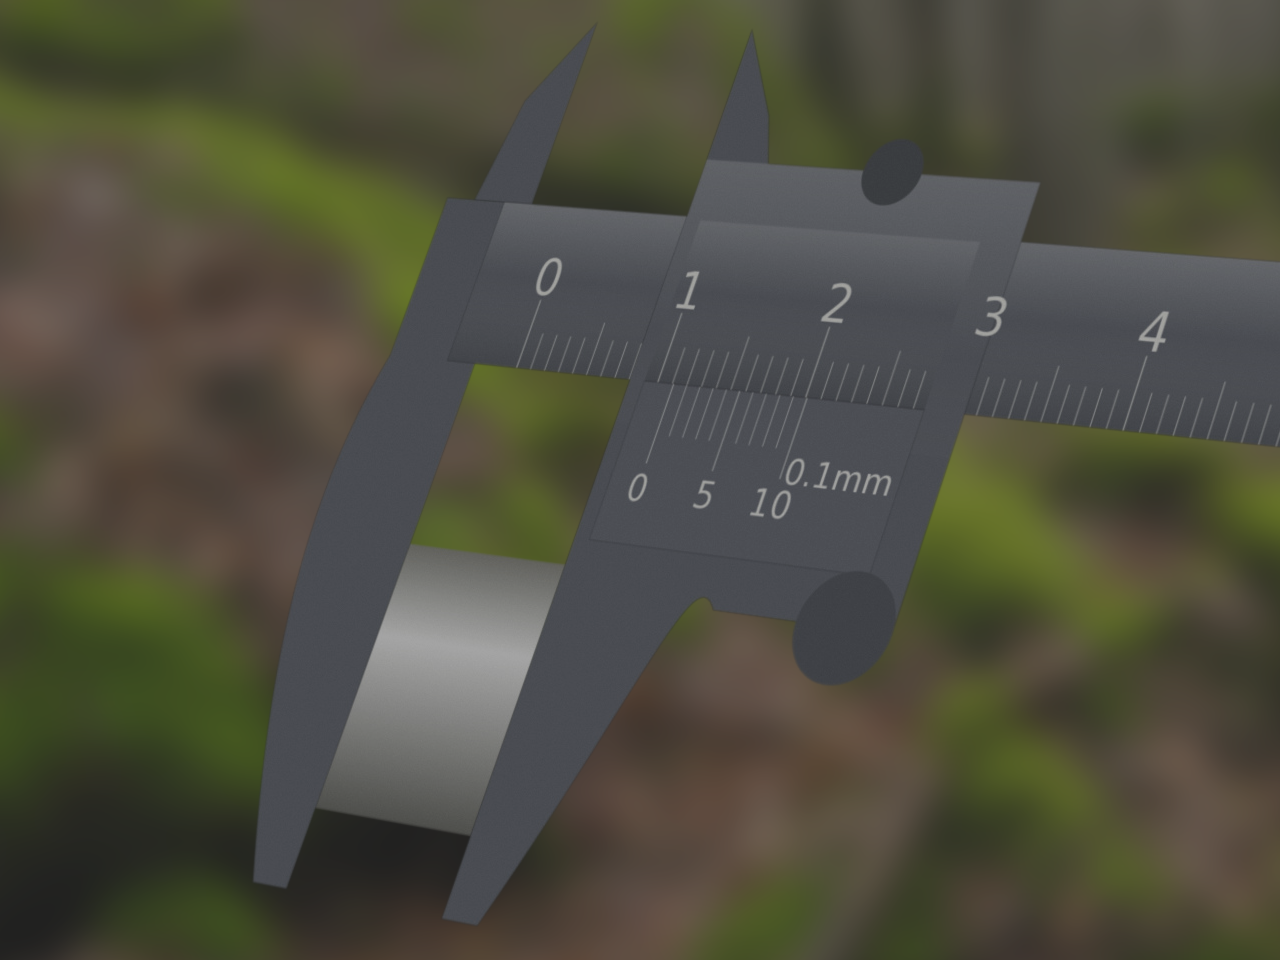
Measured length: 11.1 mm
